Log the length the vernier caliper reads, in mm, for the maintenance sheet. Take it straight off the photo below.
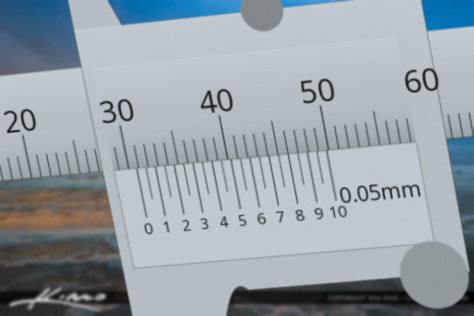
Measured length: 30.8 mm
